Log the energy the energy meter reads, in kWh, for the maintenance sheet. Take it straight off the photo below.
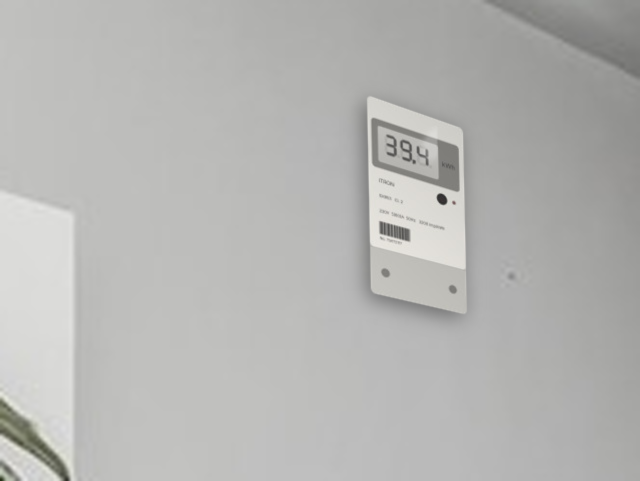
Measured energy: 39.4 kWh
